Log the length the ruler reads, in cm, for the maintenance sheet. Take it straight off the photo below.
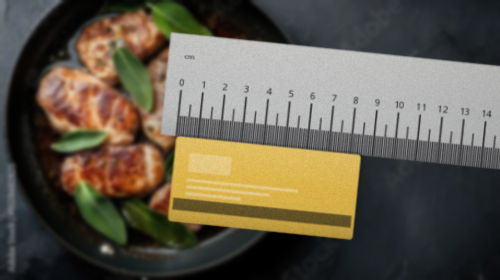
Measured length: 8.5 cm
